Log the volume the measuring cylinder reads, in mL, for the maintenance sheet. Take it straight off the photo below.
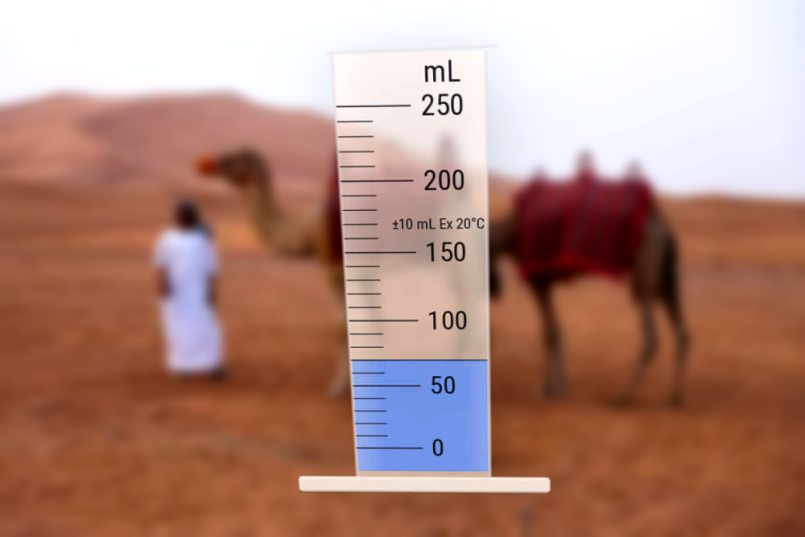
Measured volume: 70 mL
